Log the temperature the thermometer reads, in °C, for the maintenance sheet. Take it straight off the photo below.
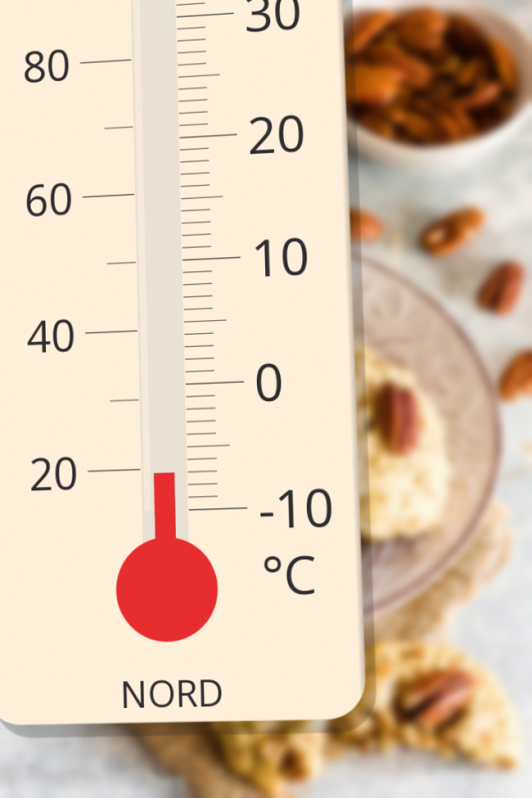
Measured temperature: -7 °C
